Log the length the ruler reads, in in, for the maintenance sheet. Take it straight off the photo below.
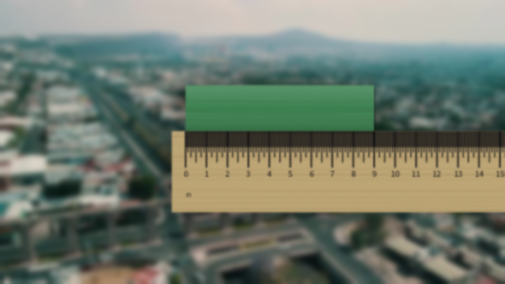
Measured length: 9 in
